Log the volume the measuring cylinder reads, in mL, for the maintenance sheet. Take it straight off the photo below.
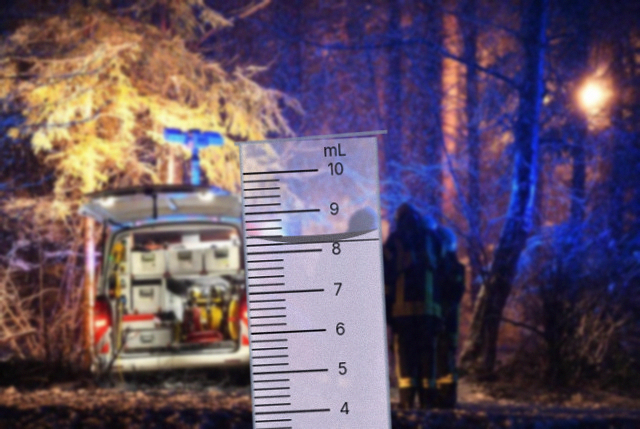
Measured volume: 8.2 mL
